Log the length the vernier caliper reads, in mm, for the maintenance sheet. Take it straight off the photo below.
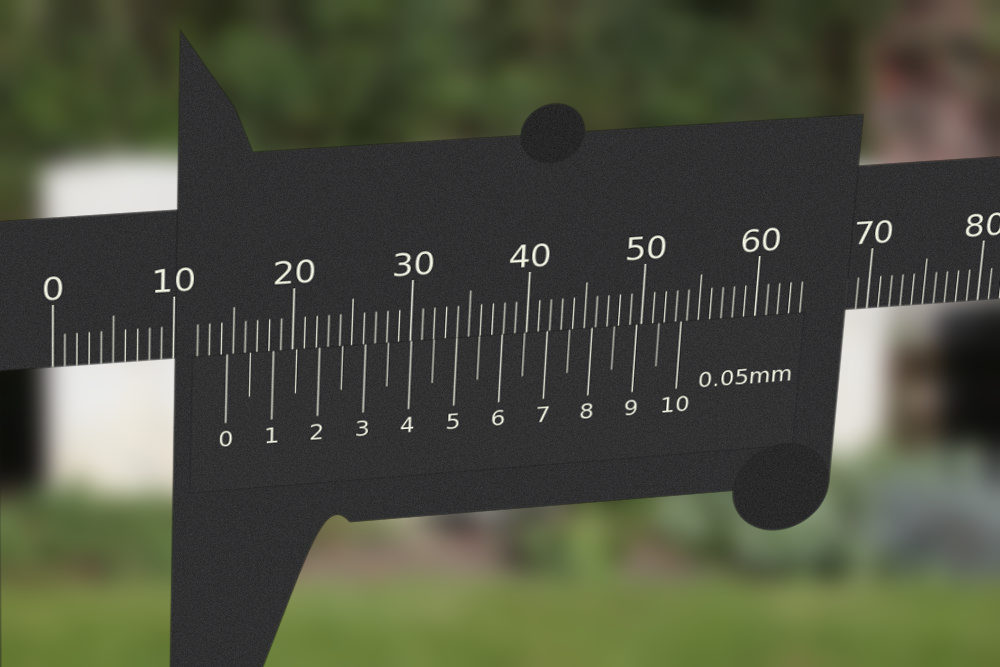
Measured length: 14.5 mm
